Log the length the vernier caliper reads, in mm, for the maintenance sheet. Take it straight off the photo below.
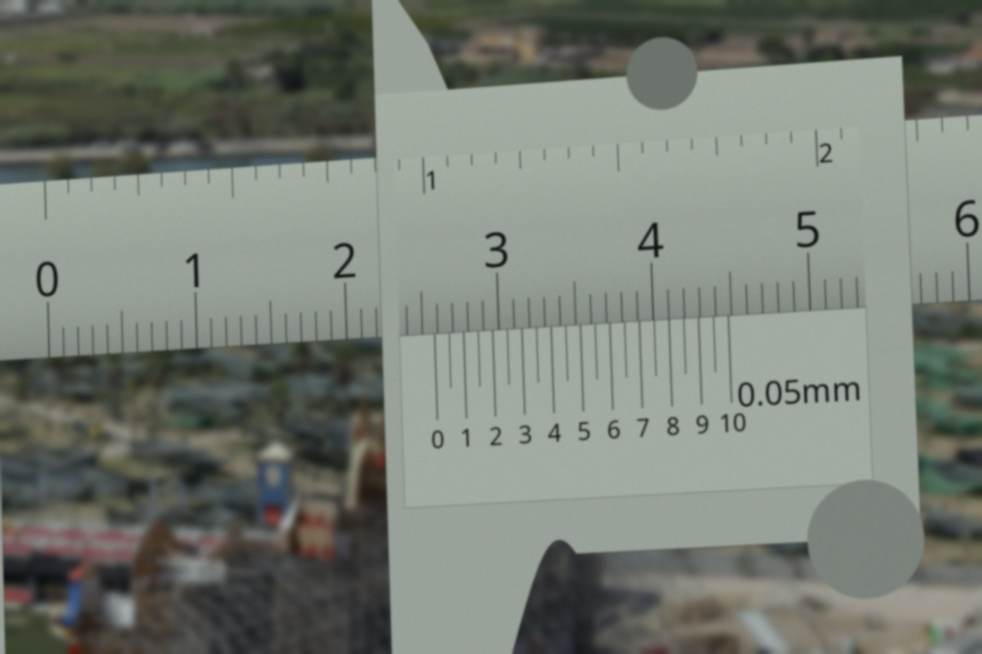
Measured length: 25.8 mm
